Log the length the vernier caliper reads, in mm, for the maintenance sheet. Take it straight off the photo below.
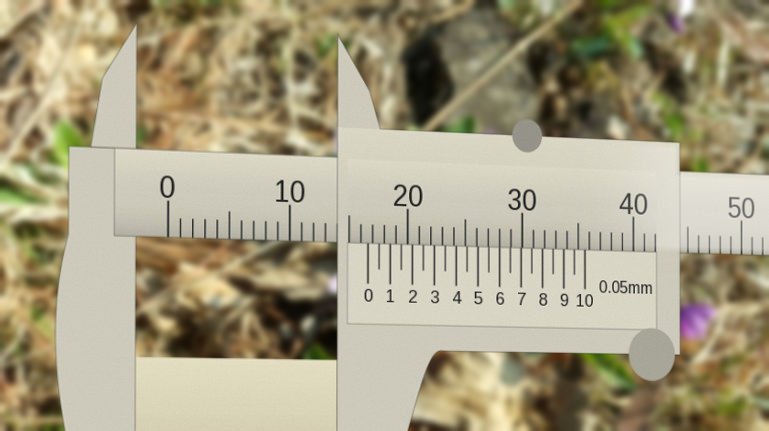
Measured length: 16.6 mm
